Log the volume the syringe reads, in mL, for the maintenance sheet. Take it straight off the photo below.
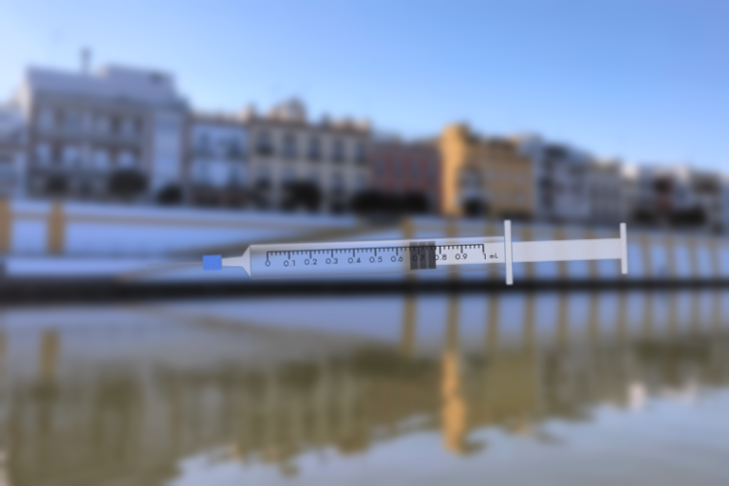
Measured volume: 0.66 mL
